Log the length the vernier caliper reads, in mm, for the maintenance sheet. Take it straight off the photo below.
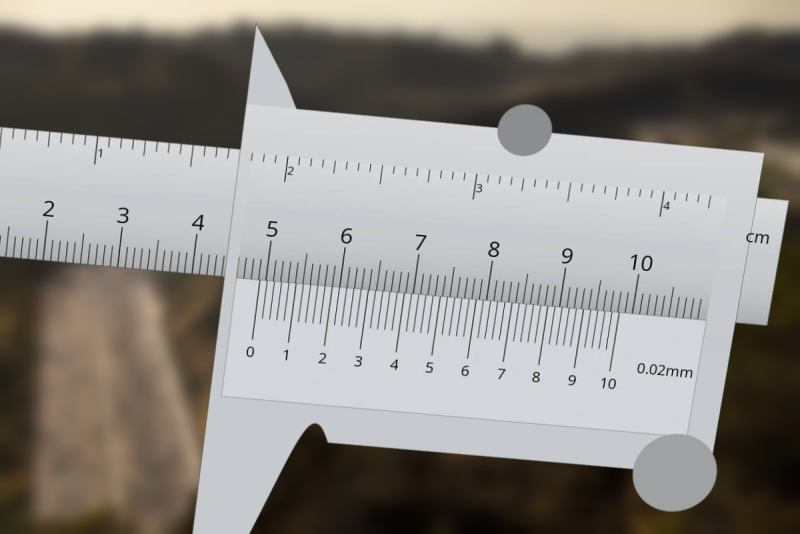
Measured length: 49.2 mm
